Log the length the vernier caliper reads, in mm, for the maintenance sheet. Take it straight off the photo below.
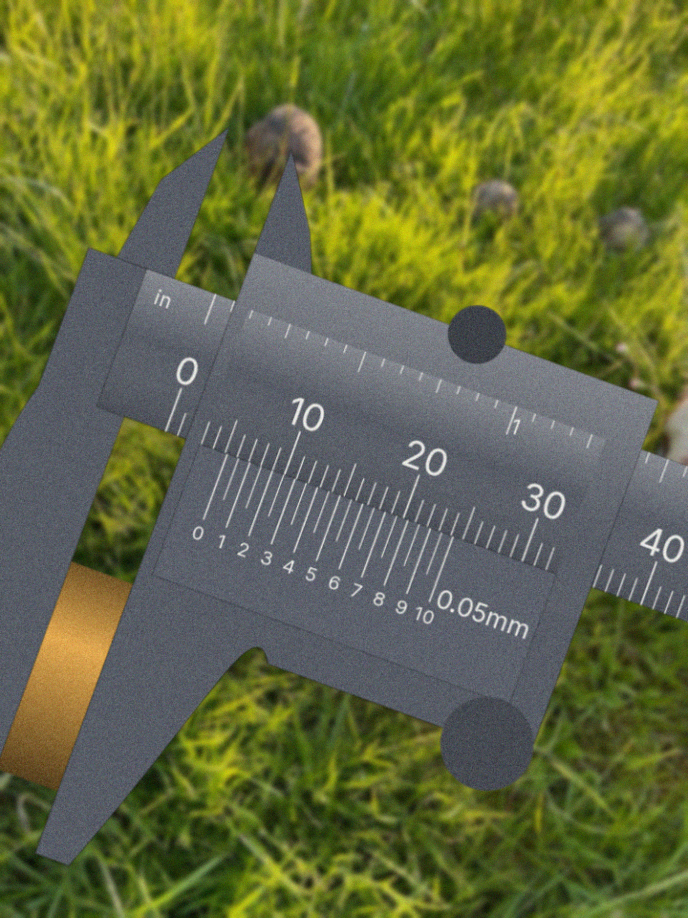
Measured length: 5.2 mm
